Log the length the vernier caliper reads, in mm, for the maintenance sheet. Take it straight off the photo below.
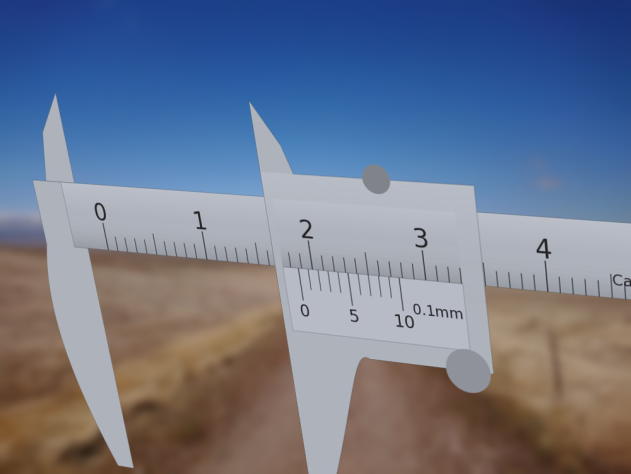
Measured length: 18.7 mm
